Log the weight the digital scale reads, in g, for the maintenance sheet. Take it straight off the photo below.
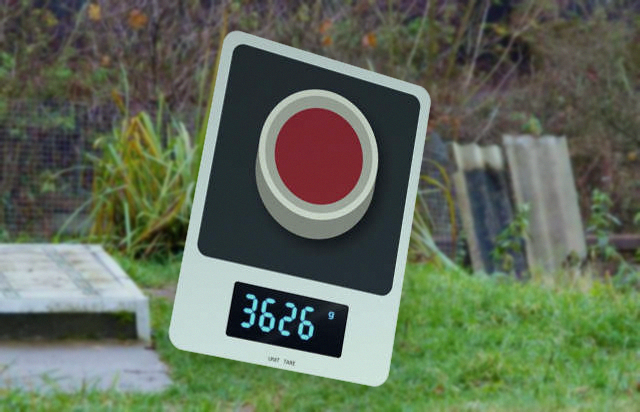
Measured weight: 3626 g
